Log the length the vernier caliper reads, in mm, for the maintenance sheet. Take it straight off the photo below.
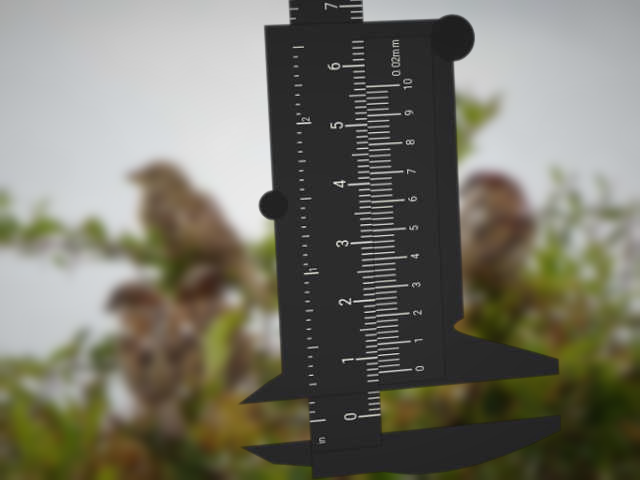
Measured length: 7.4 mm
